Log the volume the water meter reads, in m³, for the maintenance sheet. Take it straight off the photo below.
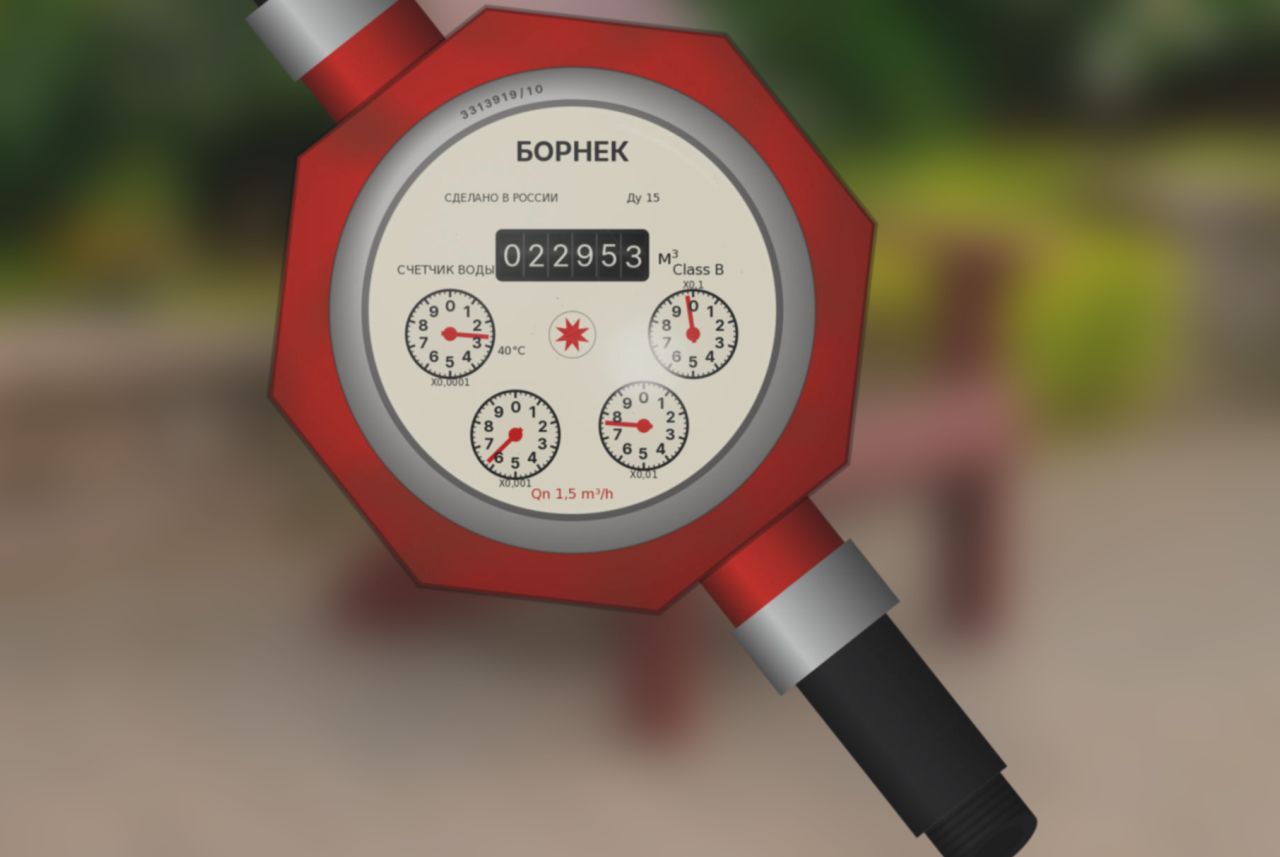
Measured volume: 22952.9762 m³
